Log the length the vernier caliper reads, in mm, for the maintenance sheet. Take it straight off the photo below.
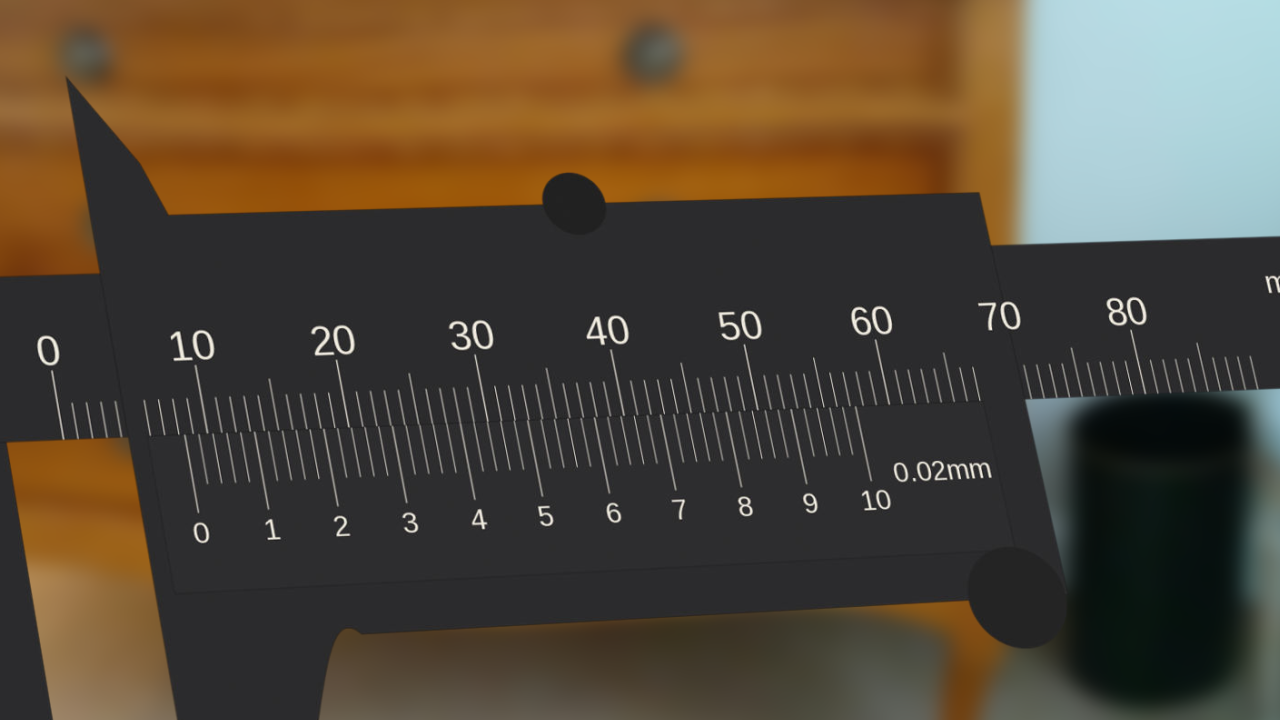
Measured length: 8.4 mm
